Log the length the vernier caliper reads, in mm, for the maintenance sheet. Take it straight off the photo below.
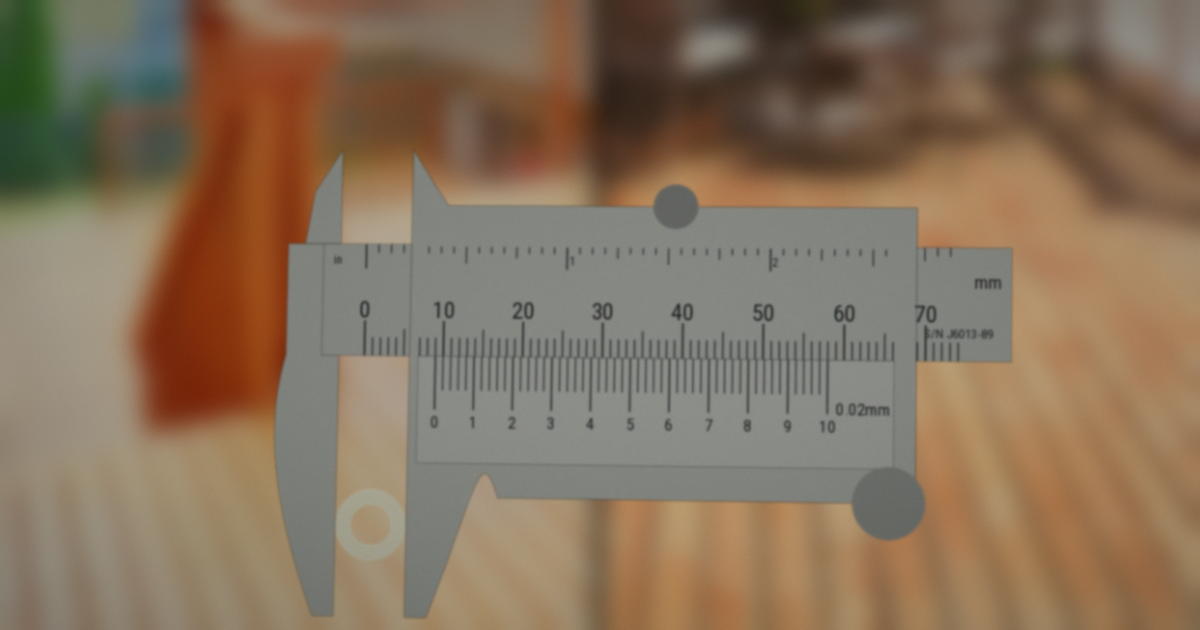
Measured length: 9.0 mm
